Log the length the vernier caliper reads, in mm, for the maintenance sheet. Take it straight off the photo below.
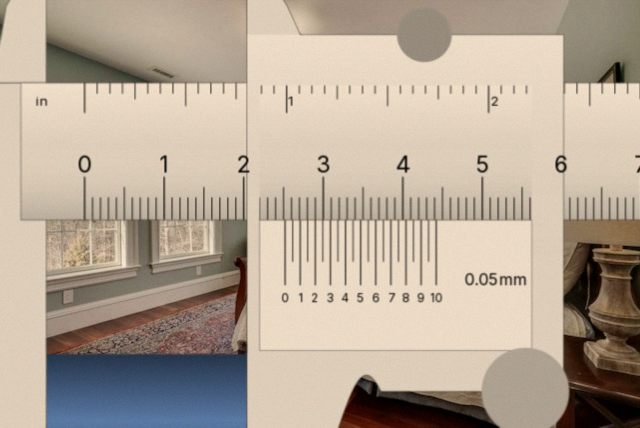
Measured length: 25.2 mm
